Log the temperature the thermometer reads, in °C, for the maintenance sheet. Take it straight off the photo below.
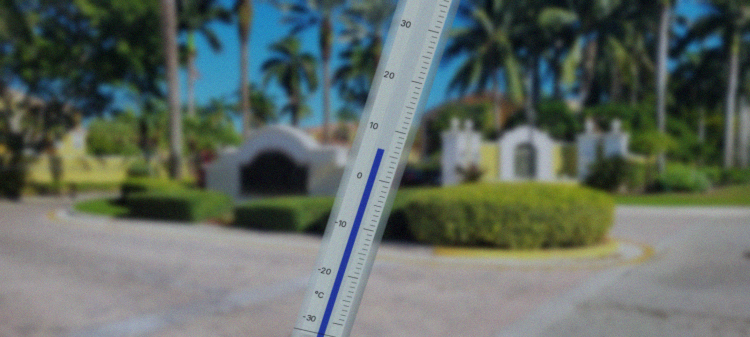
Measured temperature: 6 °C
